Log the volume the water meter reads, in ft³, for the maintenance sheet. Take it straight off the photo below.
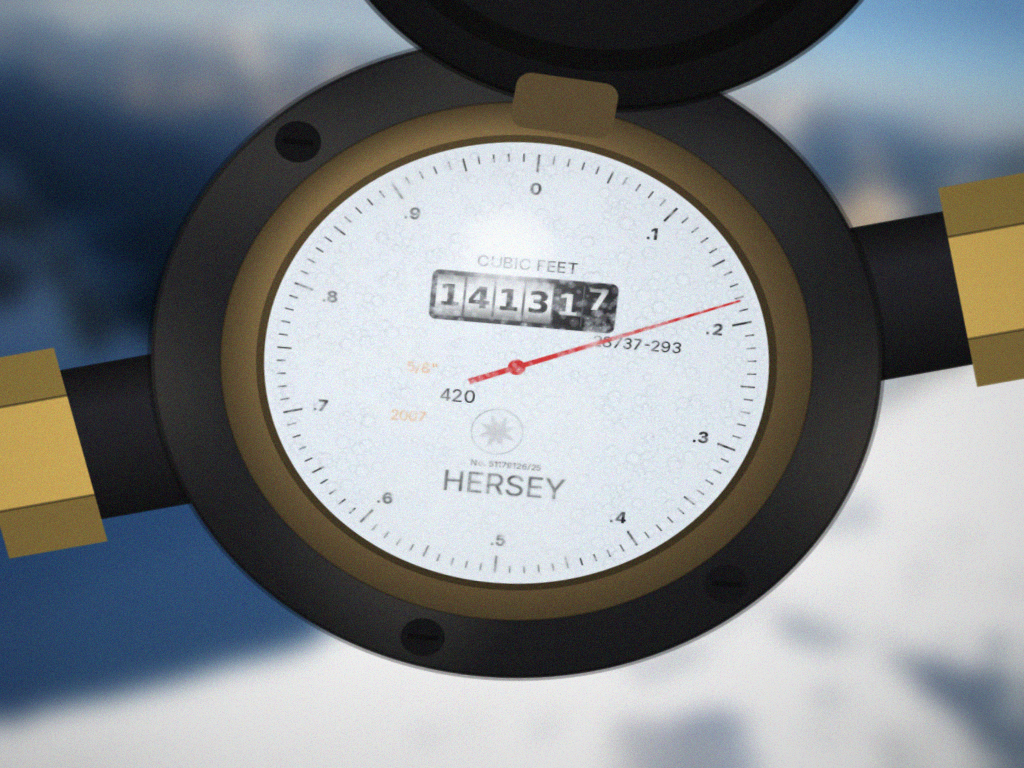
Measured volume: 141317.18 ft³
